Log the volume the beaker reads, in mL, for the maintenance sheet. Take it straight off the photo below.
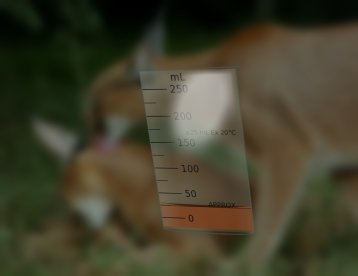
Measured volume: 25 mL
